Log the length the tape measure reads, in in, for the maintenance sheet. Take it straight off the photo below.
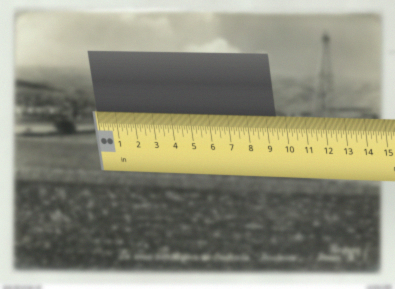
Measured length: 9.5 in
